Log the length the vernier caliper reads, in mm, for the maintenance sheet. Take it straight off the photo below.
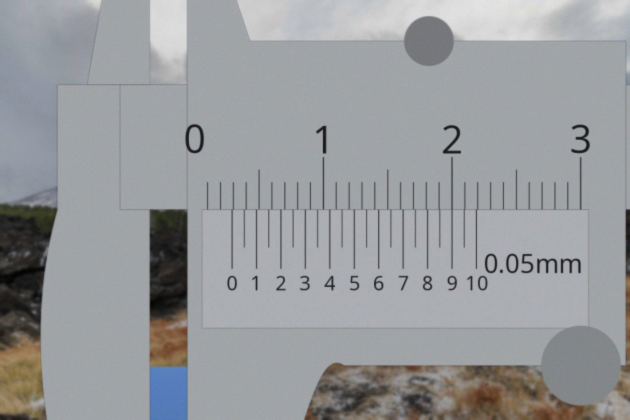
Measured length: 2.9 mm
